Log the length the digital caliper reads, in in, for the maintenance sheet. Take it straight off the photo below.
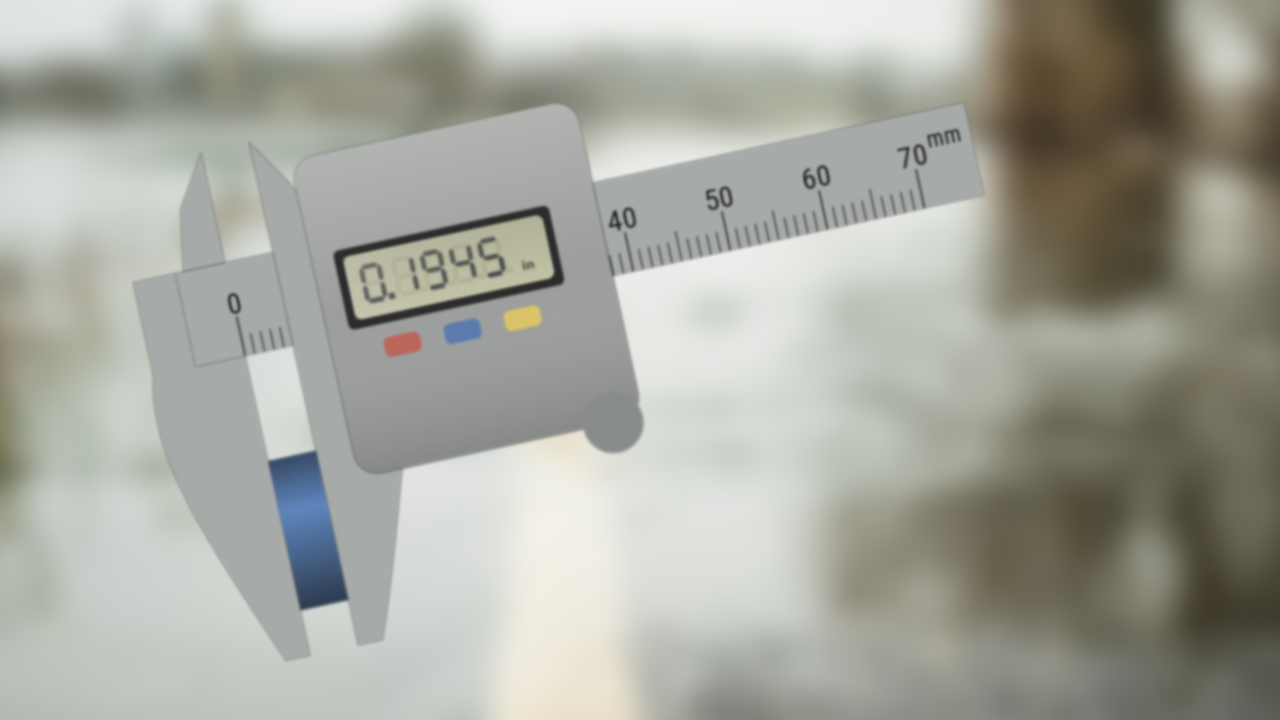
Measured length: 0.1945 in
